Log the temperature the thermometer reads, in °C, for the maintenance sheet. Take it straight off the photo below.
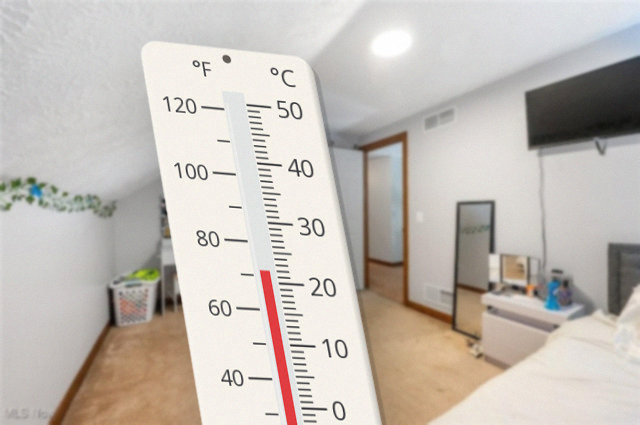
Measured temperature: 22 °C
